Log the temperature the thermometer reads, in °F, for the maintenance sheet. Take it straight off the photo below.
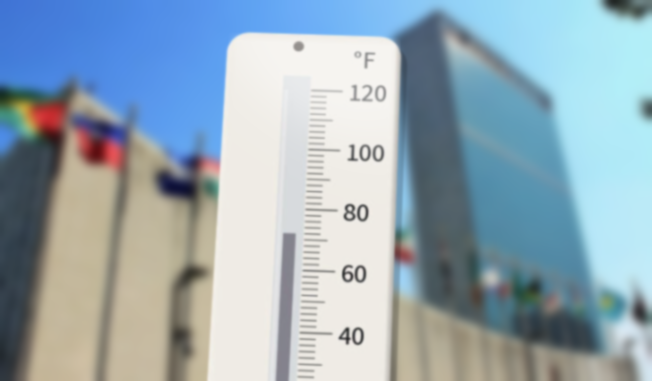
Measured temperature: 72 °F
